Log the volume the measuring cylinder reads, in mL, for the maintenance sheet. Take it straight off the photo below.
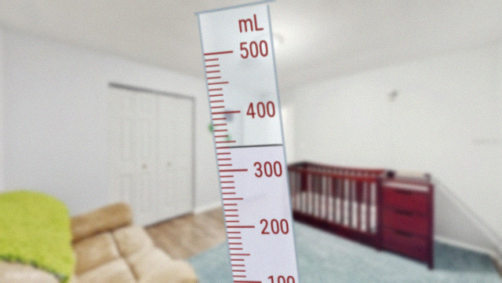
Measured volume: 340 mL
